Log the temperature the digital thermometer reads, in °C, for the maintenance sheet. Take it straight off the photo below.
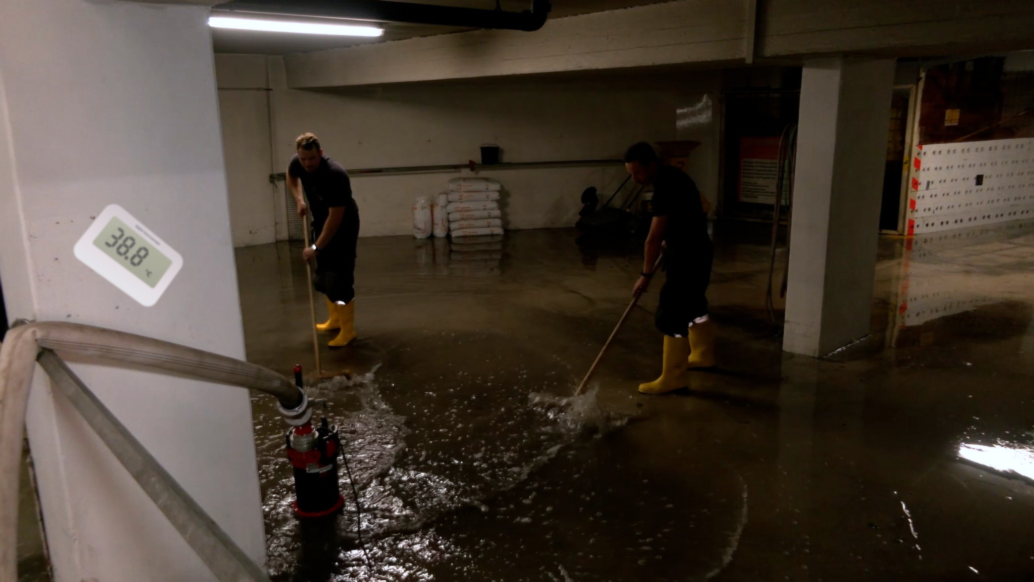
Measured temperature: 38.8 °C
